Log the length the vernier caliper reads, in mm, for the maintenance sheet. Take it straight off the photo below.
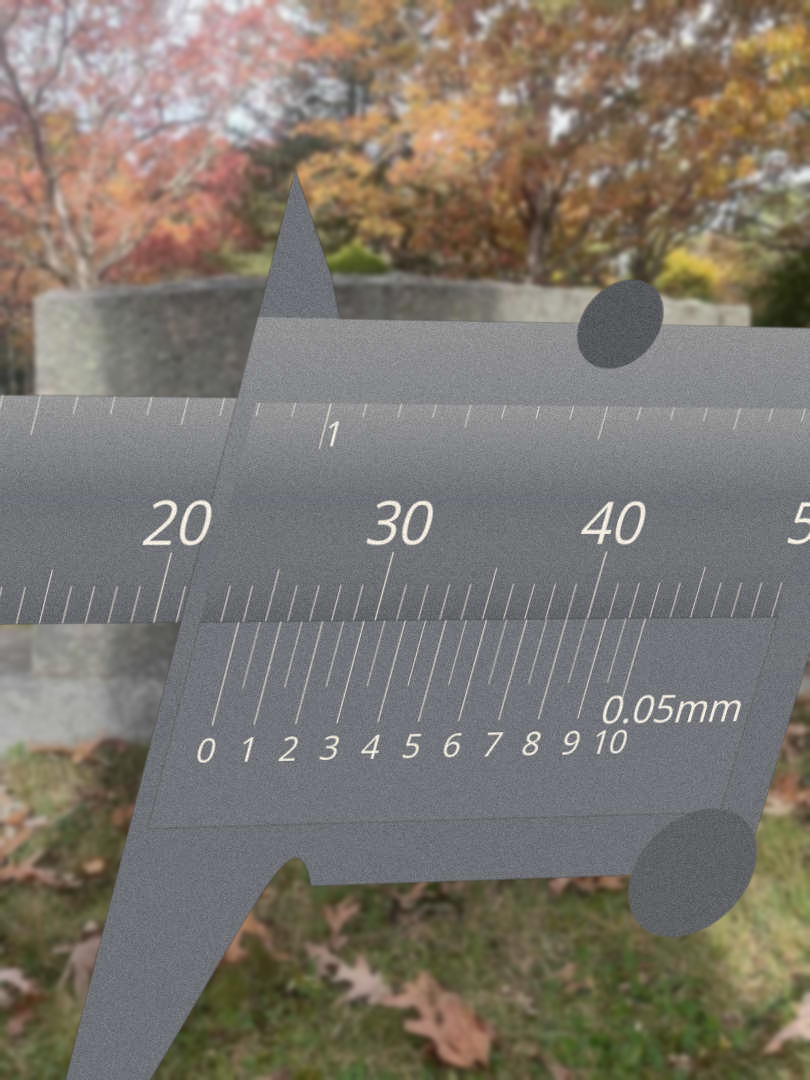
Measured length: 23.8 mm
